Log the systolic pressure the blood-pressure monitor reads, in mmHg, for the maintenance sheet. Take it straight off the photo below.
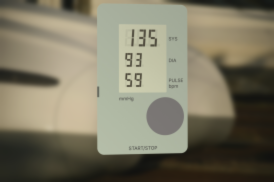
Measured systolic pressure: 135 mmHg
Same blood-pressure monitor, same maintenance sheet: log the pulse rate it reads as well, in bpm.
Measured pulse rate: 59 bpm
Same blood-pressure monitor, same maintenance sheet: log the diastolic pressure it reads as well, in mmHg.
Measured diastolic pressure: 93 mmHg
